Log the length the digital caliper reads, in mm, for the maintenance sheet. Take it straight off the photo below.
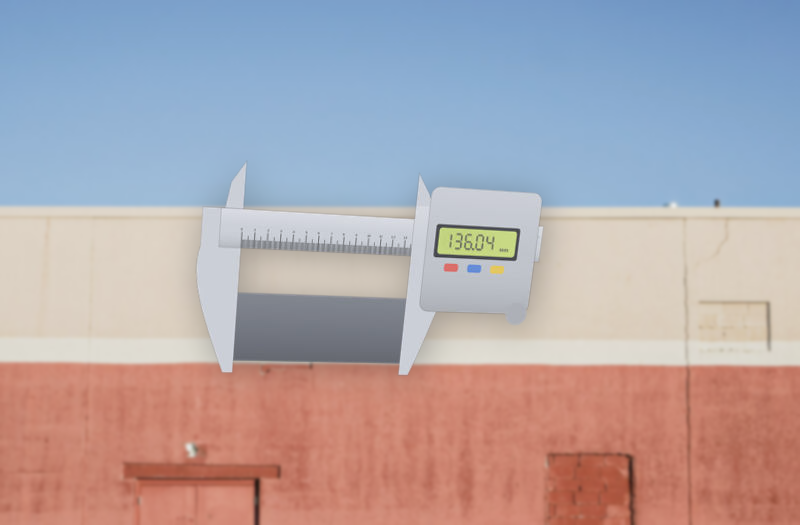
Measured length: 136.04 mm
